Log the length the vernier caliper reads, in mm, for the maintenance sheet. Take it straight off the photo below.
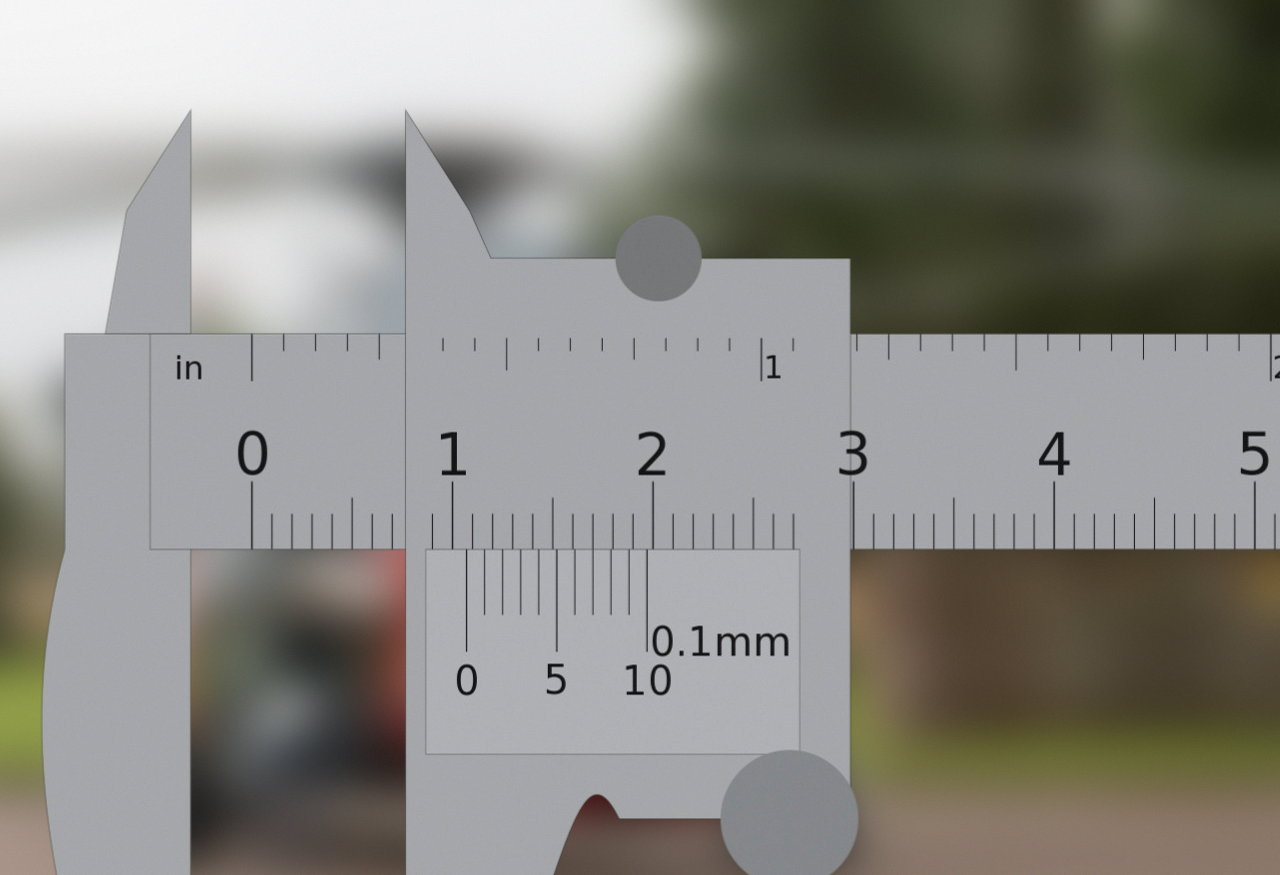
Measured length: 10.7 mm
